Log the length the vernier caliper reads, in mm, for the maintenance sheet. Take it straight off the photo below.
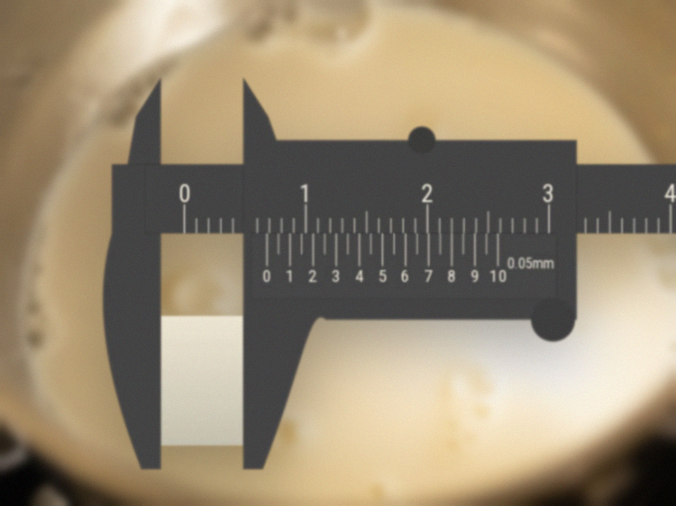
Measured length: 6.8 mm
